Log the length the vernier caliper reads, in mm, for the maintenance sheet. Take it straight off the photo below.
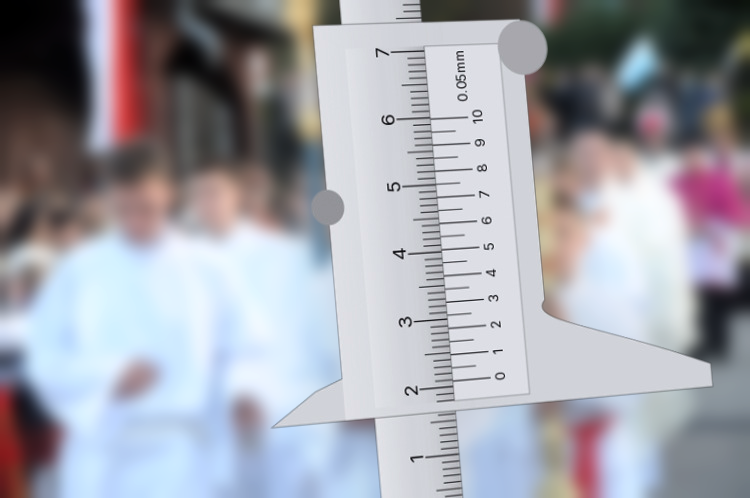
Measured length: 20.8 mm
